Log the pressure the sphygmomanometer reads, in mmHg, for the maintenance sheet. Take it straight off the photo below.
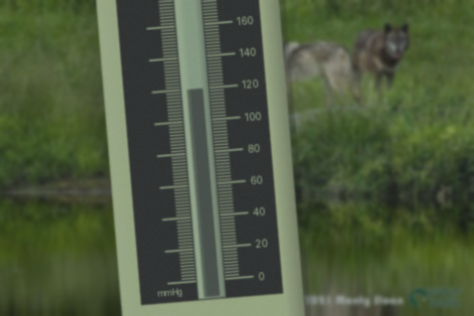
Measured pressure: 120 mmHg
